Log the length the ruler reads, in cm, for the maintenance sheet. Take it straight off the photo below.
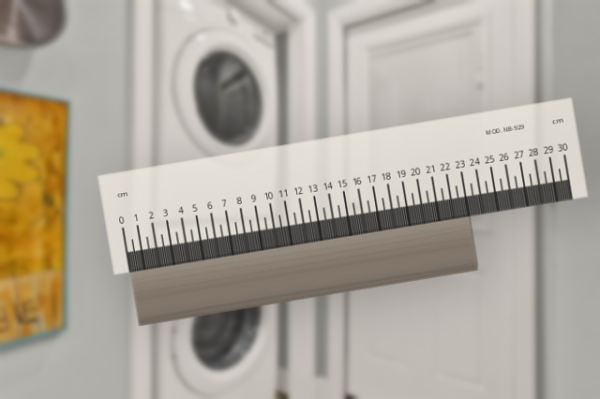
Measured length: 23 cm
